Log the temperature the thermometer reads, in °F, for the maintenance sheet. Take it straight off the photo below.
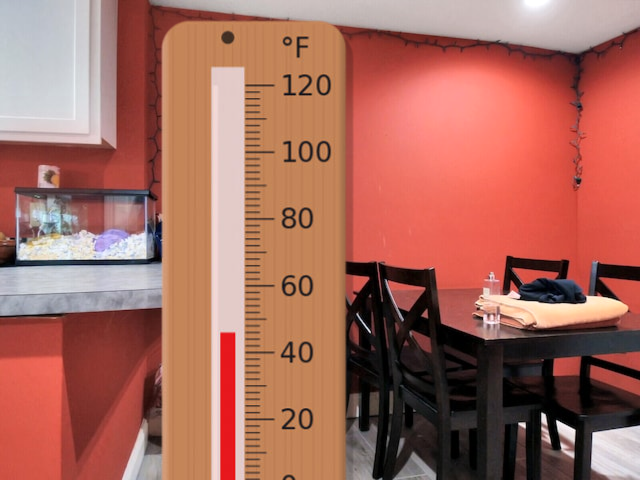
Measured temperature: 46 °F
